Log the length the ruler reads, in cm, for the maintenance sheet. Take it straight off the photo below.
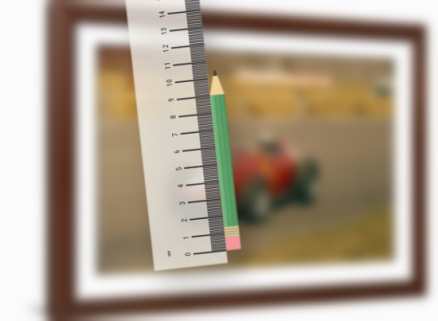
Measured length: 10.5 cm
